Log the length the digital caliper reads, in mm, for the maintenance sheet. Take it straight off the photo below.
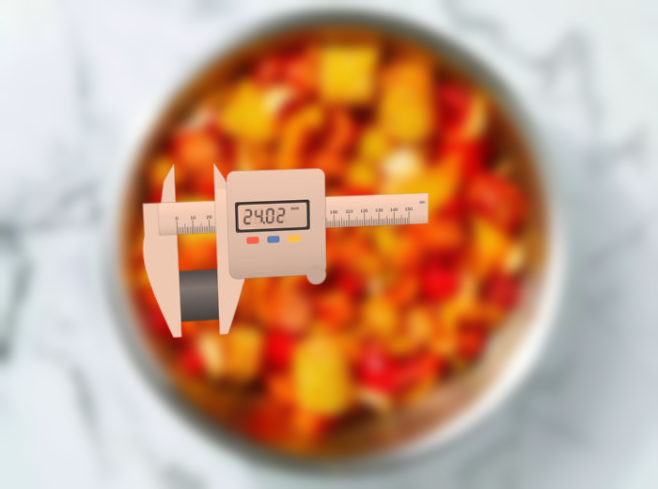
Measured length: 24.02 mm
